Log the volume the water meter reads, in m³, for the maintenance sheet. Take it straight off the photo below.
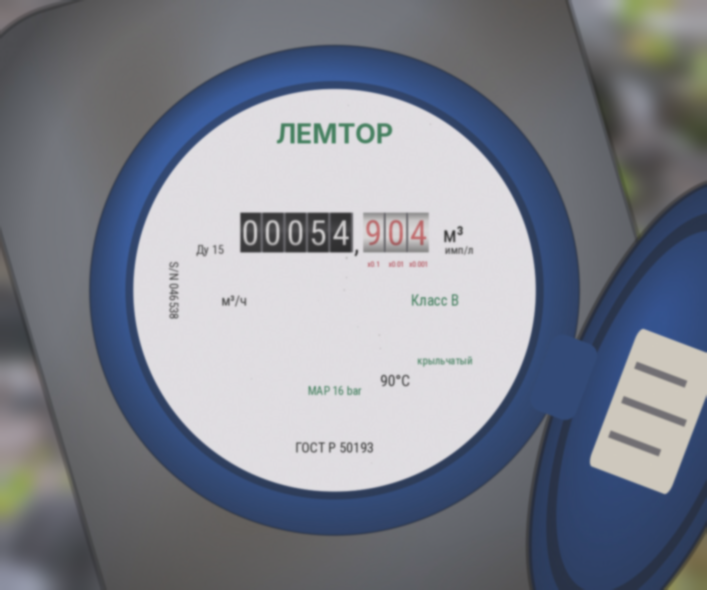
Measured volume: 54.904 m³
